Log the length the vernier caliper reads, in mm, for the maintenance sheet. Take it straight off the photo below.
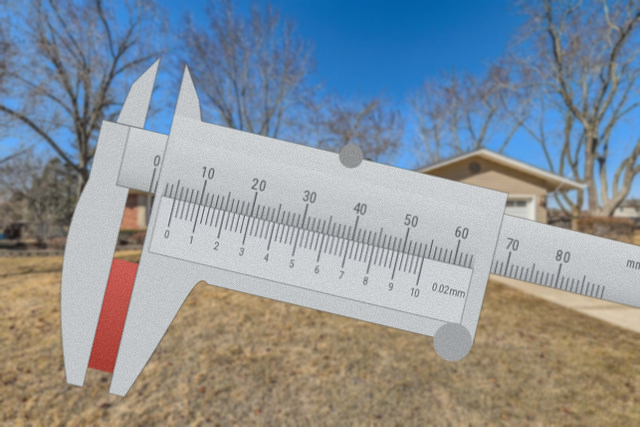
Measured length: 5.0 mm
